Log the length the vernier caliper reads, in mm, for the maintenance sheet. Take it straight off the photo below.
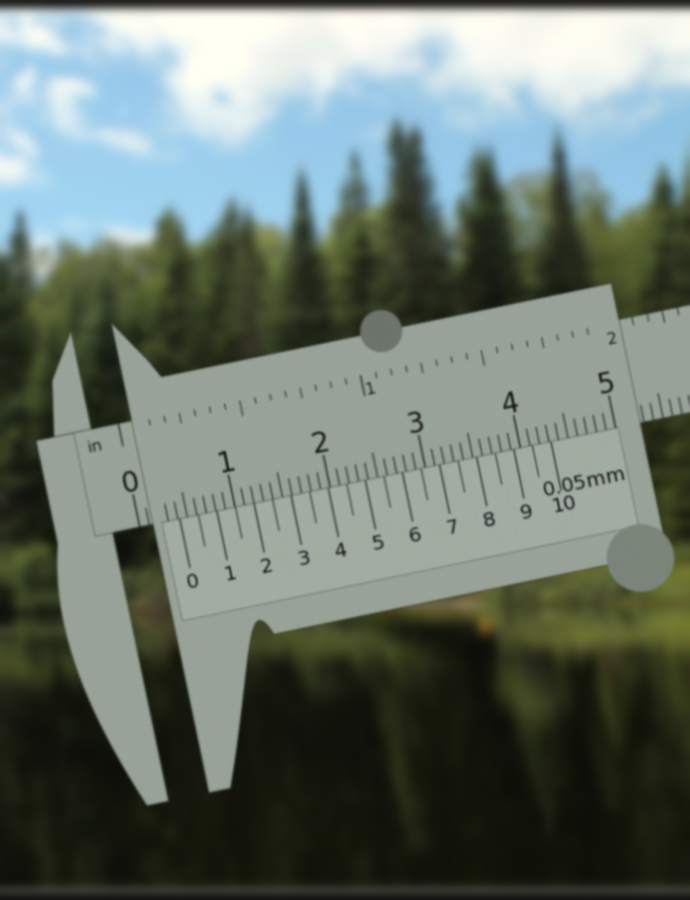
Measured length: 4.2 mm
